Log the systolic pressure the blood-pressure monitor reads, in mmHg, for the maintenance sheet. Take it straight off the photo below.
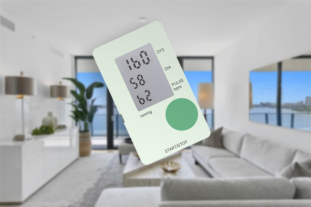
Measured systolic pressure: 160 mmHg
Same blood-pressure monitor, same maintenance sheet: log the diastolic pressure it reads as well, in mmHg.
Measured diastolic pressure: 58 mmHg
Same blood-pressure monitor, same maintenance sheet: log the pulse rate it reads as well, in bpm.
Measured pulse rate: 62 bpm
